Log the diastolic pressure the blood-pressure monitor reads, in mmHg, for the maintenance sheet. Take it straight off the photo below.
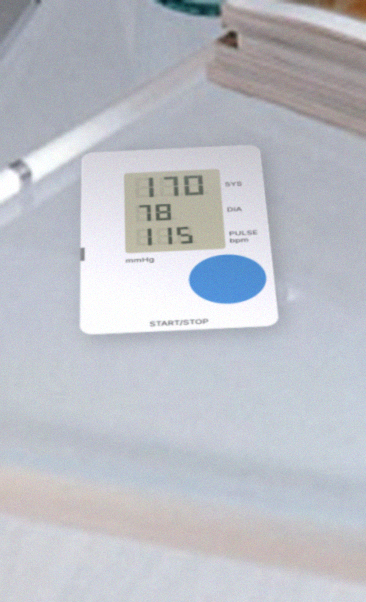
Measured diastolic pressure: 78 mmHg
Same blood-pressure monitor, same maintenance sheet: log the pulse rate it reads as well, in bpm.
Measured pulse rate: 115 bpm
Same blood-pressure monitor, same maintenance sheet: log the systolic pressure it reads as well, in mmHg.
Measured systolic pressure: 170 mmHg
